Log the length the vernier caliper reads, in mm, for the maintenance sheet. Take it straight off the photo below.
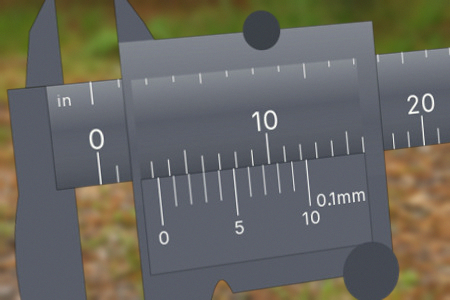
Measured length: 3.3 mm
